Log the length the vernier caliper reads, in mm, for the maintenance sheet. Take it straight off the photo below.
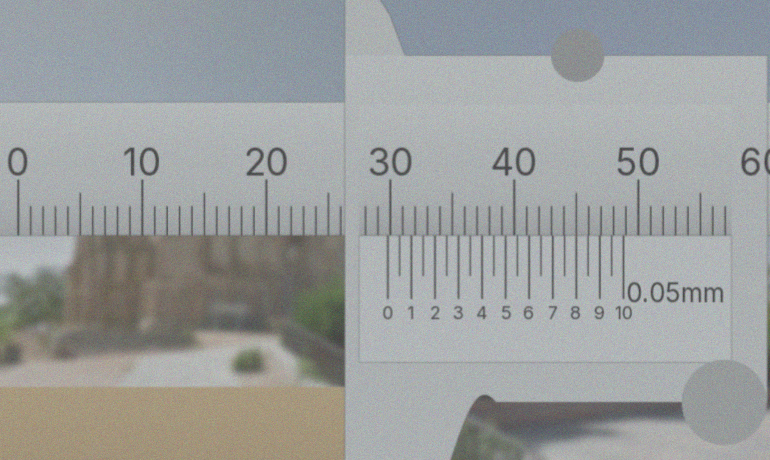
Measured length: 29.8 mm
